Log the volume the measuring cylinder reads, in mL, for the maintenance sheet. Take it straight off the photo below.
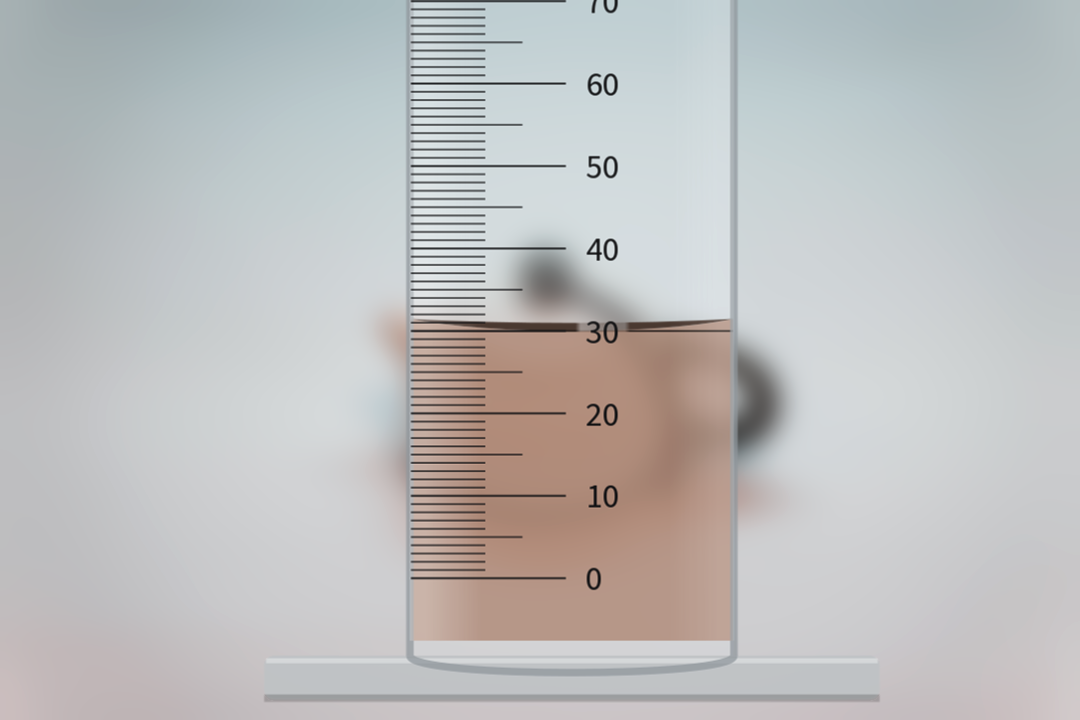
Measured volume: 30 mL
